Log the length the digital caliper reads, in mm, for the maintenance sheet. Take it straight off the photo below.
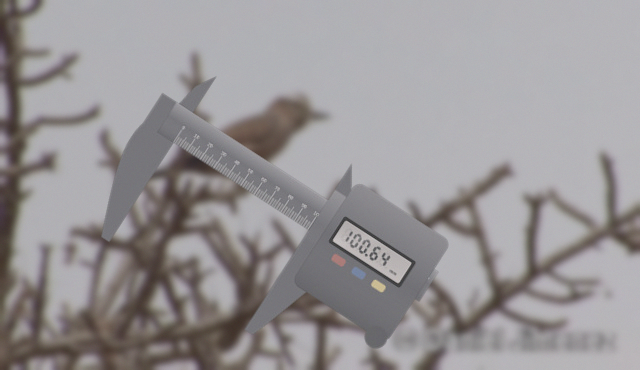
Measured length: 100.64 mm
